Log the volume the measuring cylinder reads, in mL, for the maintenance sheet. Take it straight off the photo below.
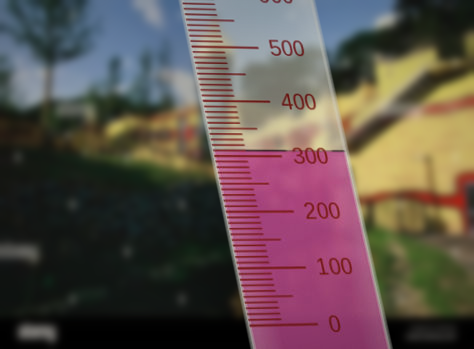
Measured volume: 310 mL
